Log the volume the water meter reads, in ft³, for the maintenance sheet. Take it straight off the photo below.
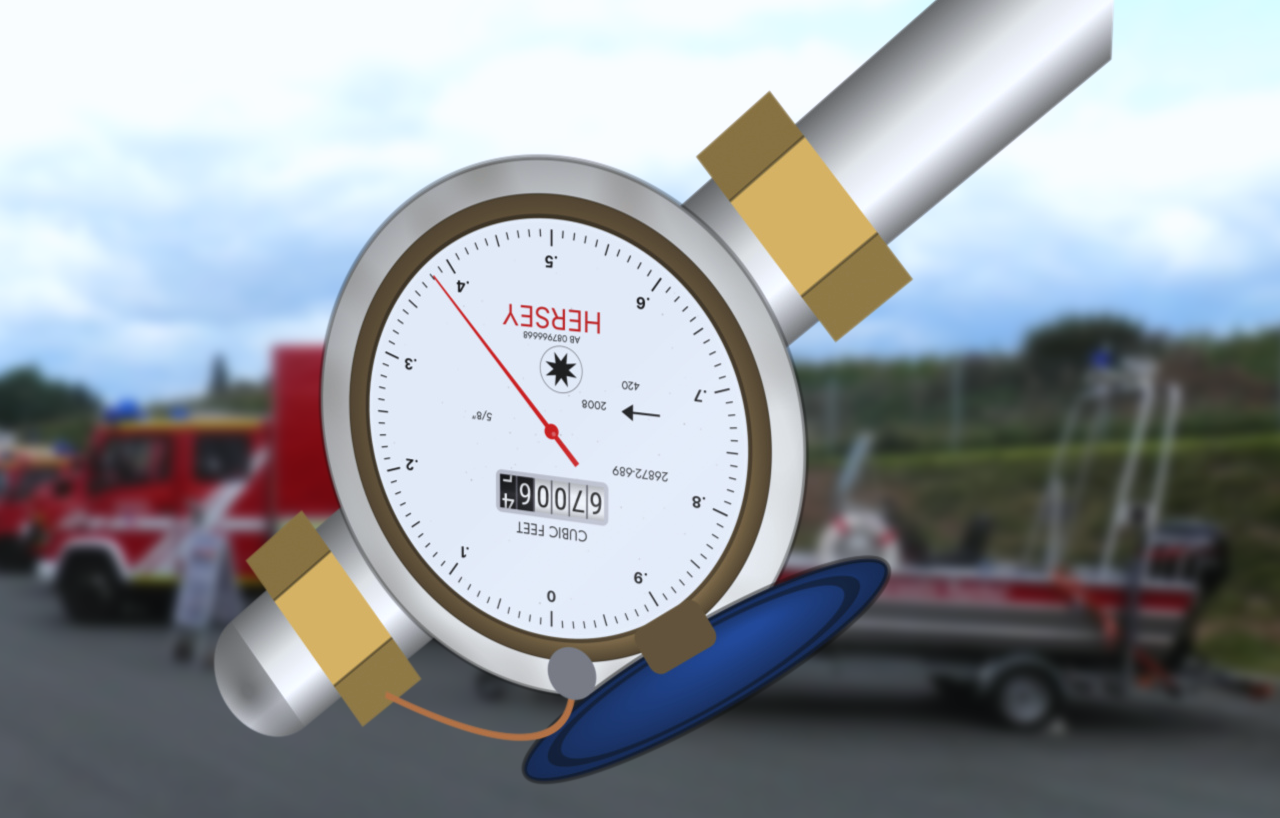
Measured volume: 670064.38 ft³
